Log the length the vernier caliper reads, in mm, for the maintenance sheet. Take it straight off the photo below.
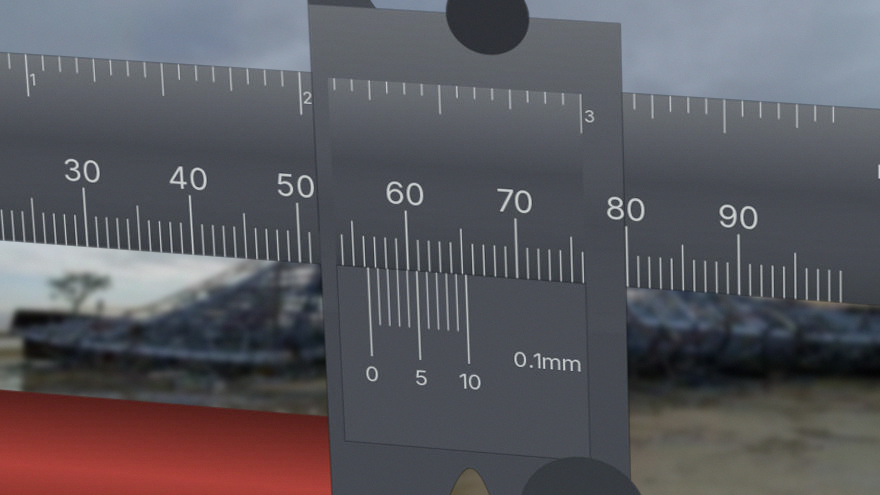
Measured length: 56.3 mm
